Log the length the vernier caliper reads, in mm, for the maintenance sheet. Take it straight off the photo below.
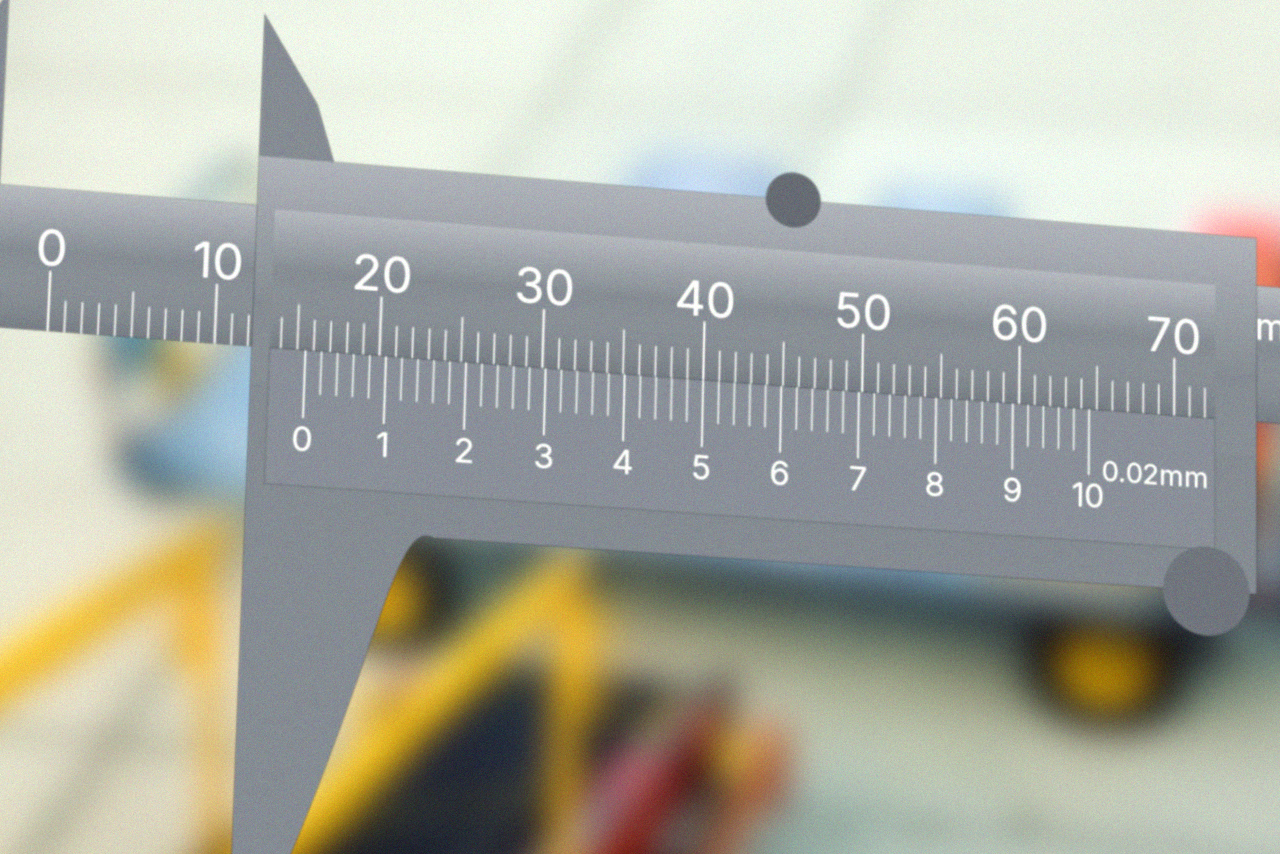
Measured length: 15.5 mm
